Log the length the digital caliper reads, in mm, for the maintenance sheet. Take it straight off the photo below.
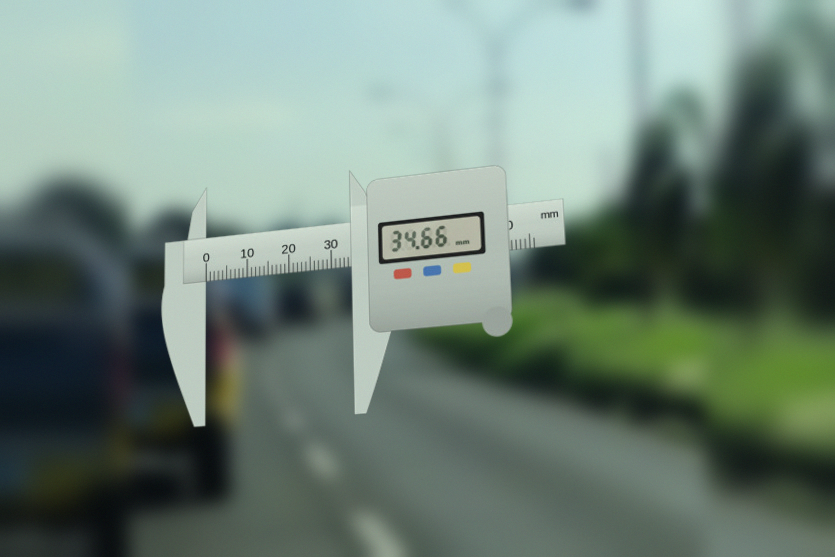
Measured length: 34.66 mm
